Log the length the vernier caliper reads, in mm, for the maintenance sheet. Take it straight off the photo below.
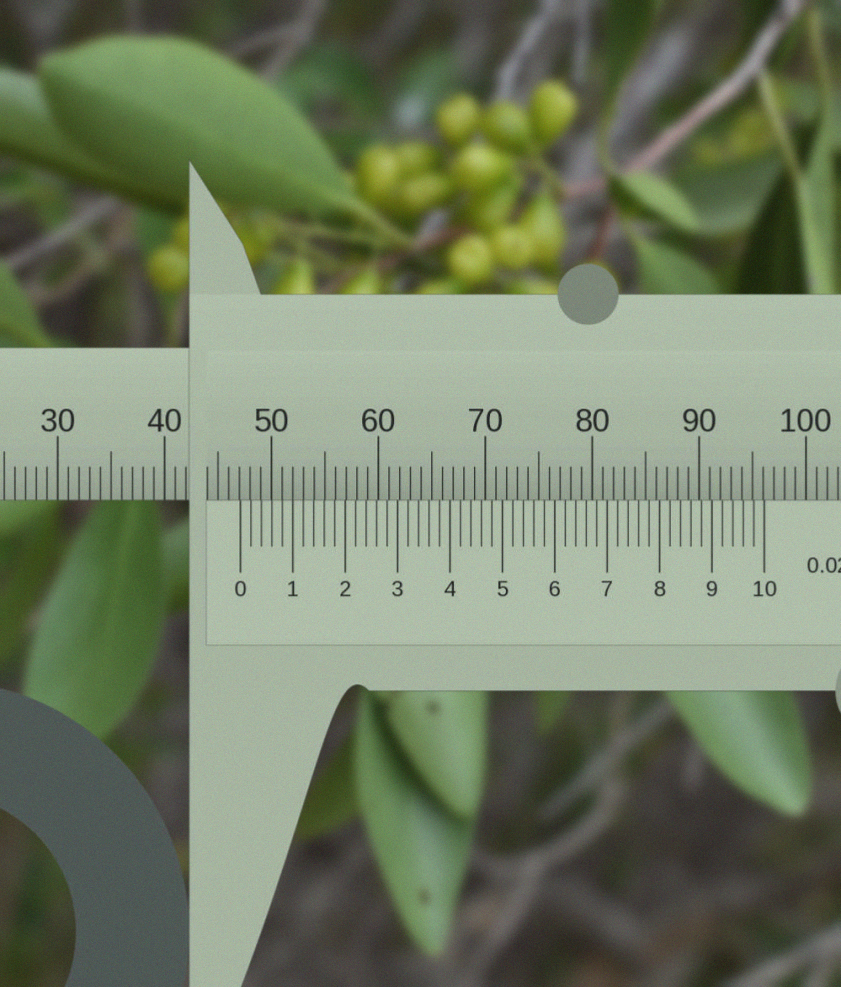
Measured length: 47.1 mm
